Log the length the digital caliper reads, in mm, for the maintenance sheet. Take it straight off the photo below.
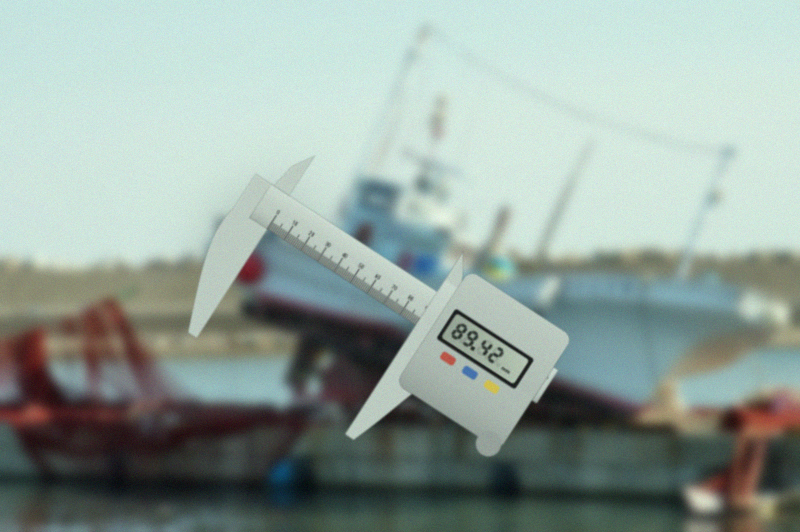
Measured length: 89.42 mm
